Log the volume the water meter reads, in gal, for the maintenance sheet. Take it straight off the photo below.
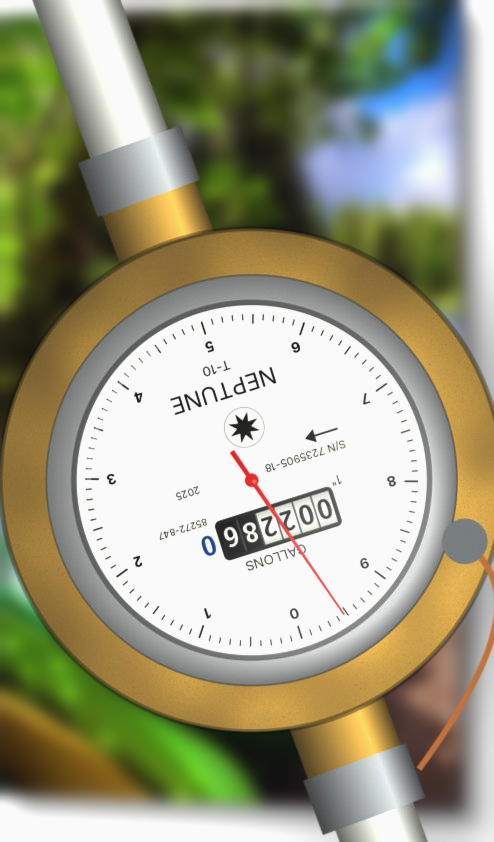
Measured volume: 22859.5 gal
